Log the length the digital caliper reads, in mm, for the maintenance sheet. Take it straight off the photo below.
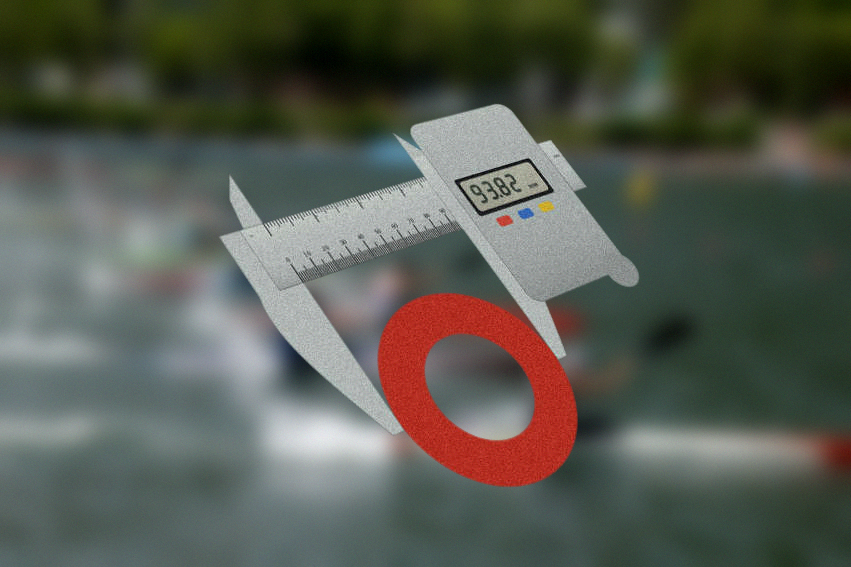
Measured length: 93.82 mm
